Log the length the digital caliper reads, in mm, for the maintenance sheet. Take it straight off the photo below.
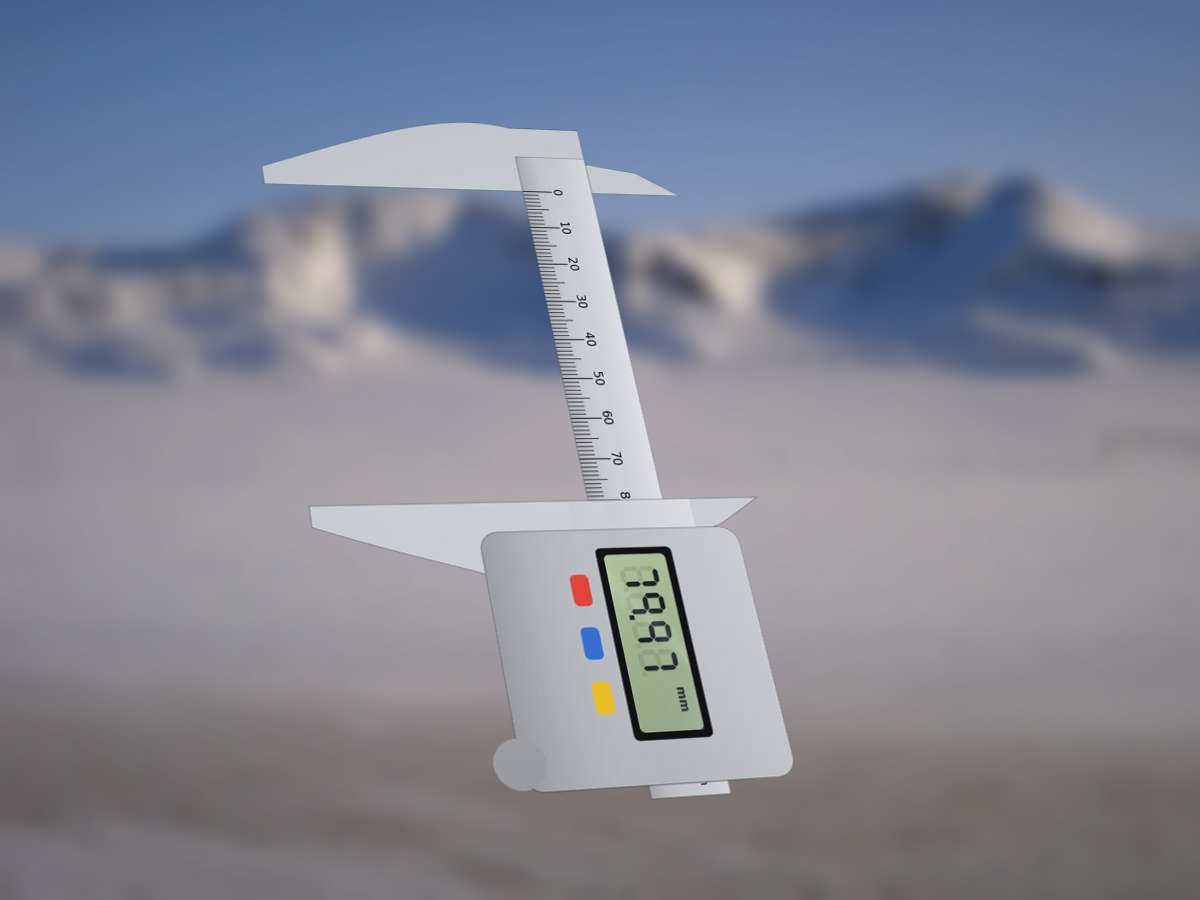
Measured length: 79.97 mm
